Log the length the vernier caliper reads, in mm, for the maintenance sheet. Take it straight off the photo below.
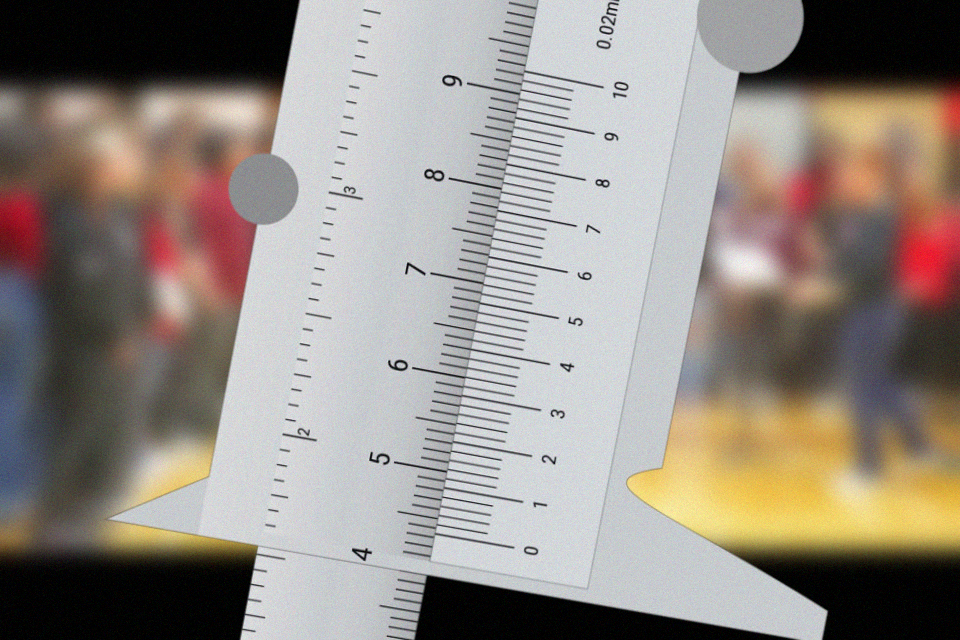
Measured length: 43.4 mm
